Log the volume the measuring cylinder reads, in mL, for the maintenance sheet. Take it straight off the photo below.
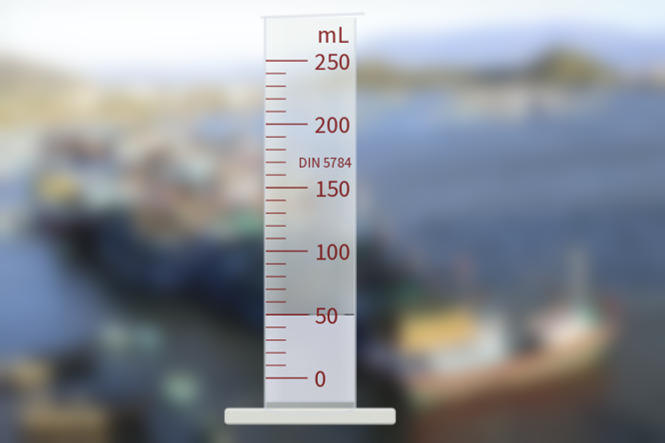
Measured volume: 50 mL
